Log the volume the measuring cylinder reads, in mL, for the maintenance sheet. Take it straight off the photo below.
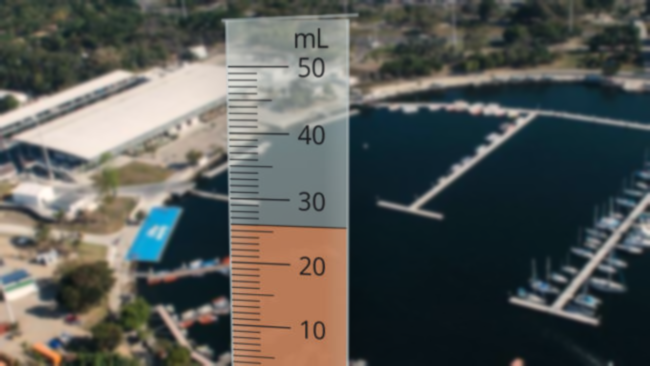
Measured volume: 26 mL
